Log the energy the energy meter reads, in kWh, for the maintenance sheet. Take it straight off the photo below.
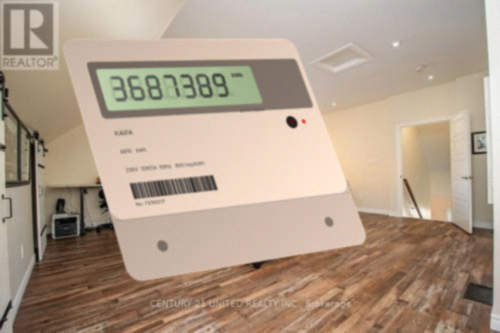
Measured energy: 3687389 kWh
